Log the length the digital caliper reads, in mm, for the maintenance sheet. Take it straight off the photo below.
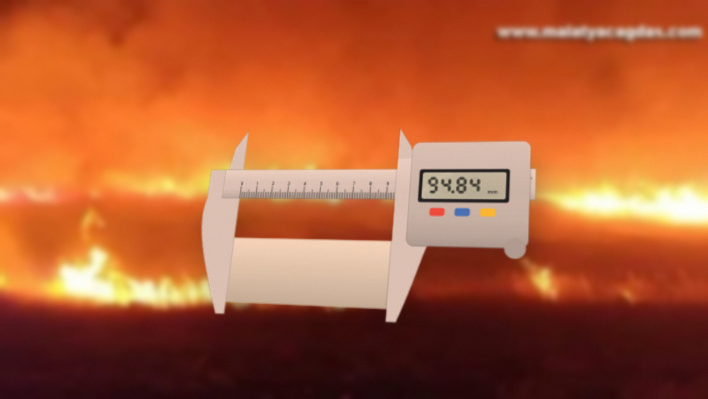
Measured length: 94.84 mm
